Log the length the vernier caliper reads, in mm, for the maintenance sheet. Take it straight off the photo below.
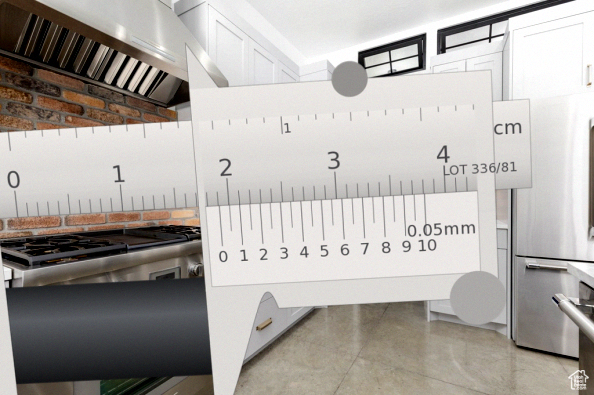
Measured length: 19.1 mm
